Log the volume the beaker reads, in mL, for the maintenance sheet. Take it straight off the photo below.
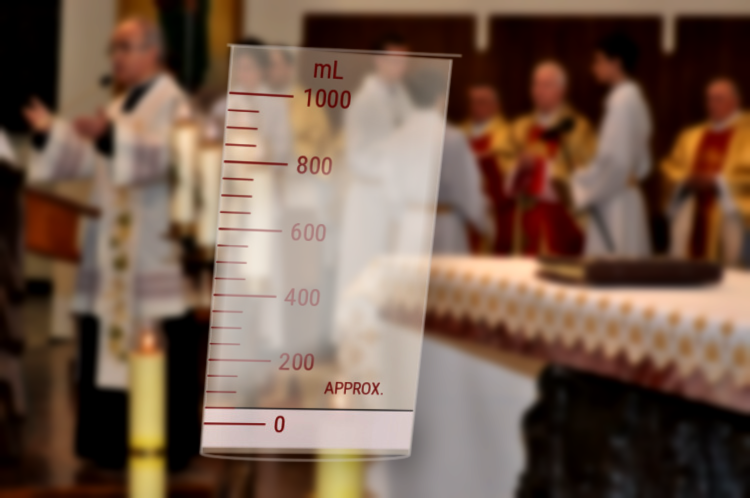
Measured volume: 50 mL
